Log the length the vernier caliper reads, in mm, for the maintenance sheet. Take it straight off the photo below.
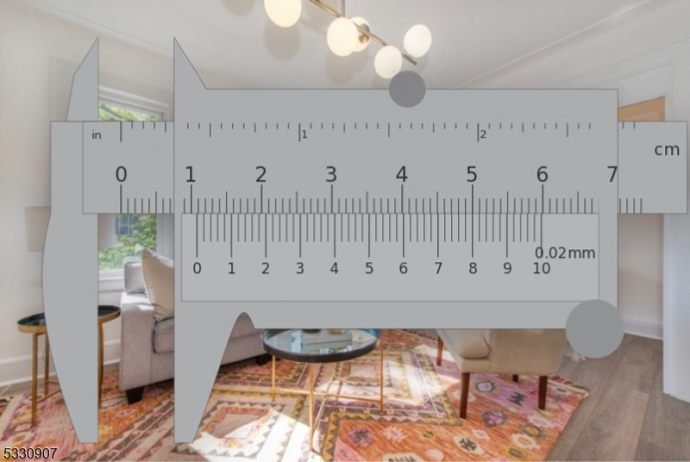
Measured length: 10.8 mm
